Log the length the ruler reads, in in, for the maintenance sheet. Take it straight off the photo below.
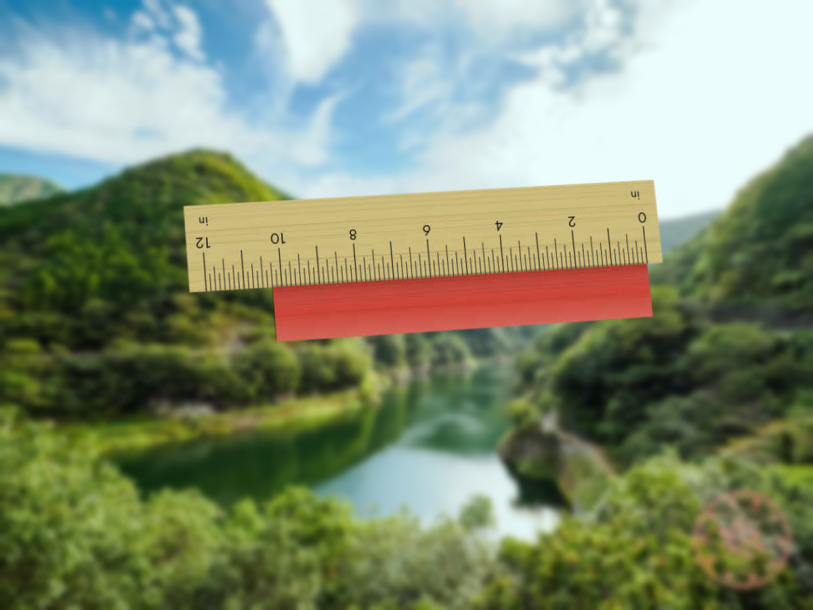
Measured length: 10.25 in
